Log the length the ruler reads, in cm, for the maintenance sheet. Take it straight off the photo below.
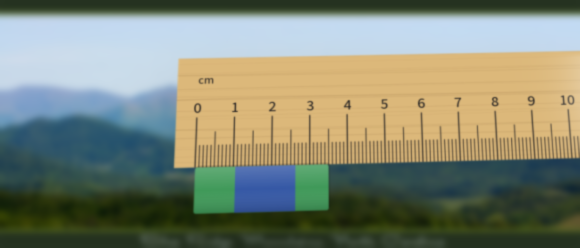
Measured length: 3.5 cm
